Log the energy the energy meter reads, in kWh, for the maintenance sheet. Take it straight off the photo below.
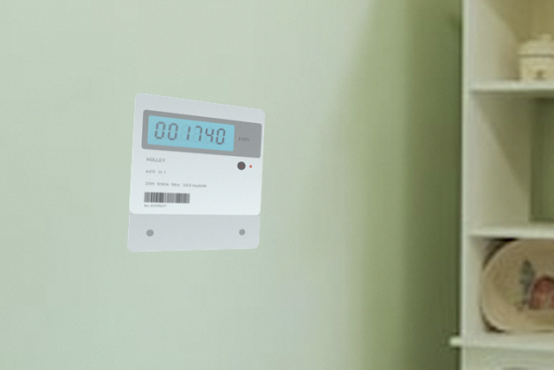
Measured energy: 1740 kWh
